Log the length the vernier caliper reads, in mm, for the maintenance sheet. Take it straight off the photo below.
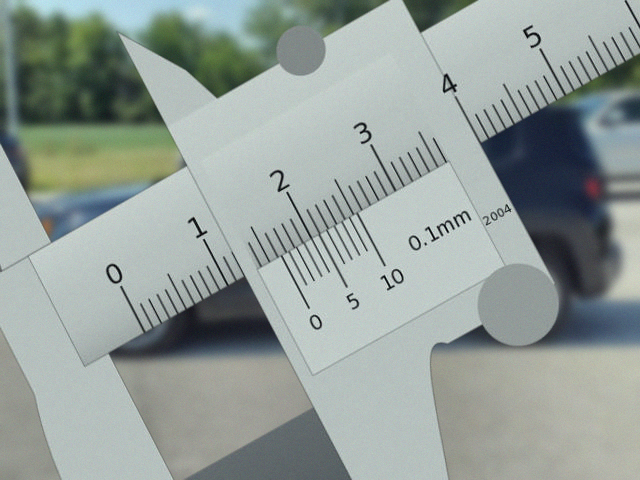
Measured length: 16.4 mm
